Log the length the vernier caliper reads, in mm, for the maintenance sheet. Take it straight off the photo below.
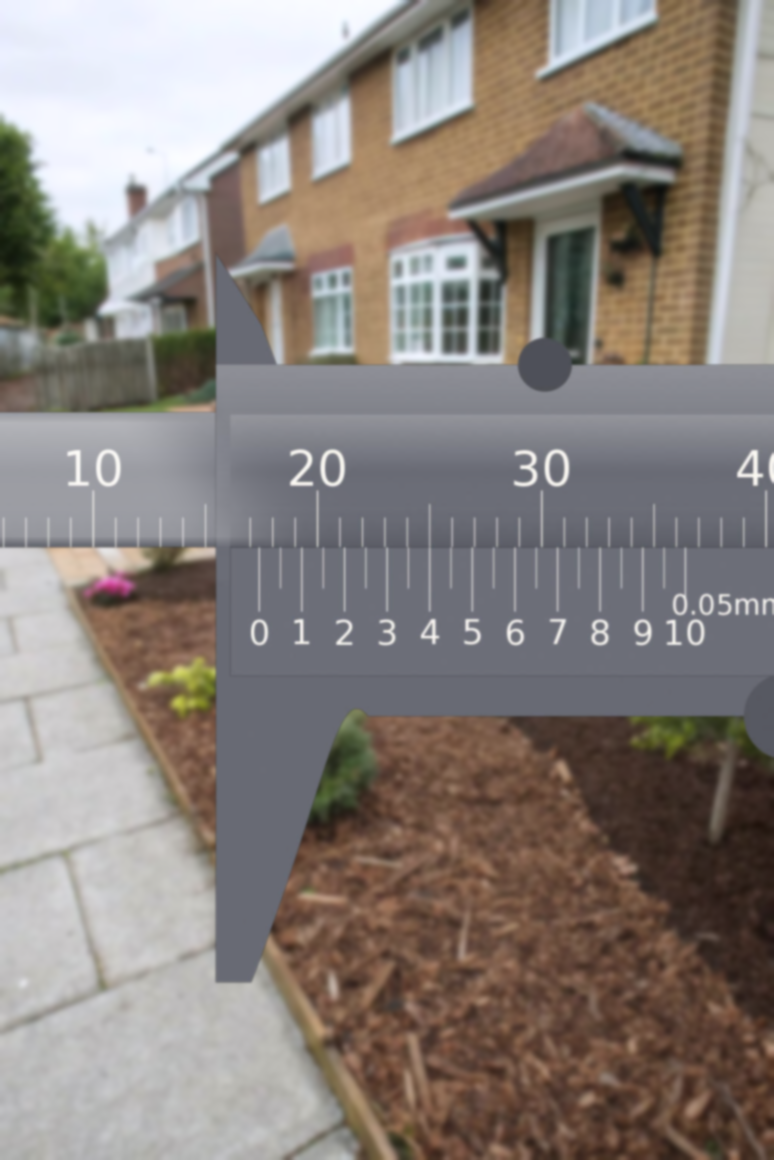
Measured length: 17.4 mm
